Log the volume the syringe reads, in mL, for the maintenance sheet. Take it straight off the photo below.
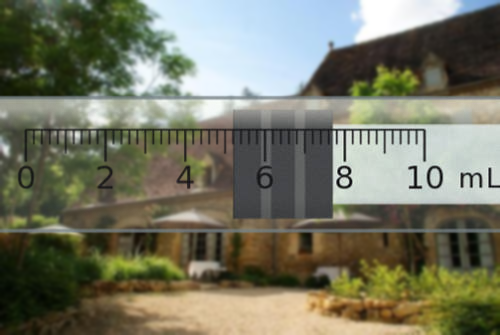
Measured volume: 5.2 mL
